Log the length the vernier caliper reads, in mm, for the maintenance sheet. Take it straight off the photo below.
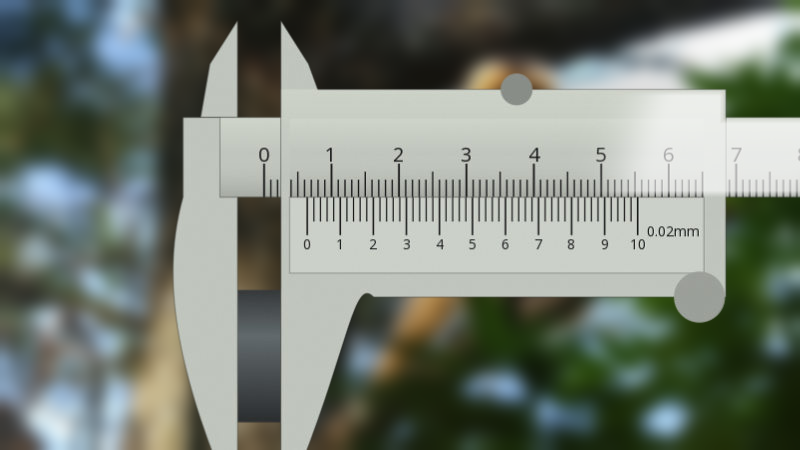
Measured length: 6.4 mm
